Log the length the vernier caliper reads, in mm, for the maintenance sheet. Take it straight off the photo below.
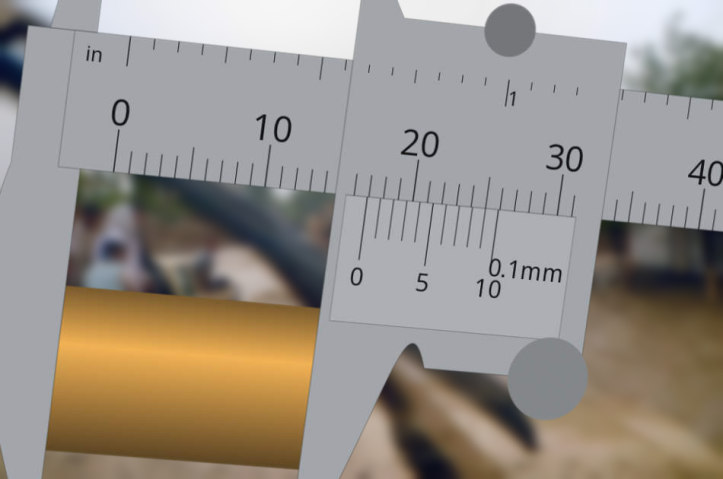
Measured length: 16.9 mm
